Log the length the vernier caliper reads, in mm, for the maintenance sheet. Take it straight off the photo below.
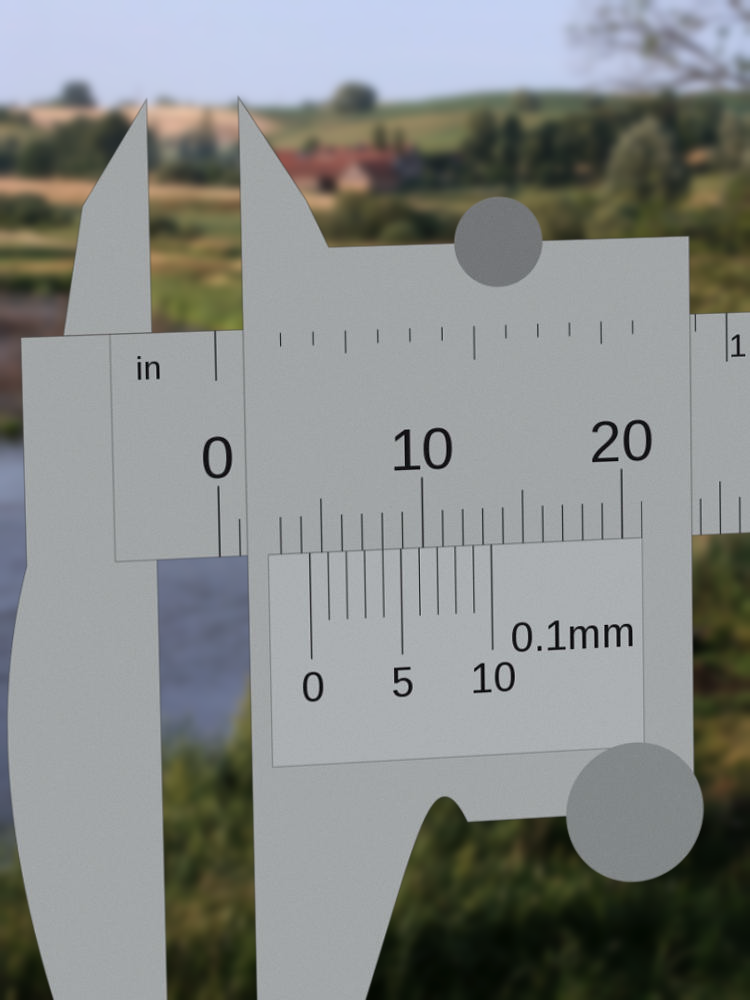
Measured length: 4.4 mm
